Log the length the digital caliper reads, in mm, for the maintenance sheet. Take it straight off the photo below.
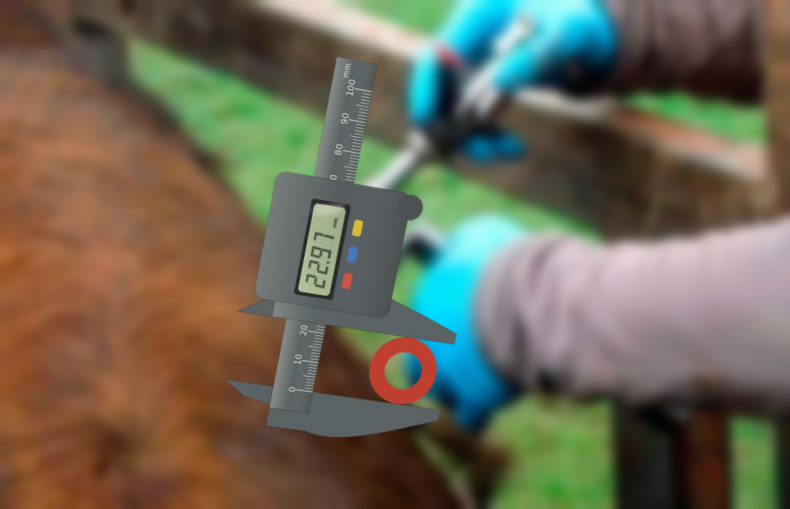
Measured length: 22.97 mm
